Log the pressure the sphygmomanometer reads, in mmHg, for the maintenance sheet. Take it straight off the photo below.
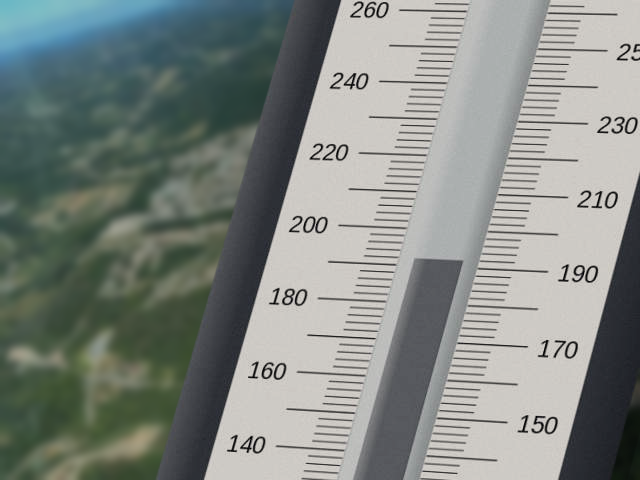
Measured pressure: 192 mmHg
